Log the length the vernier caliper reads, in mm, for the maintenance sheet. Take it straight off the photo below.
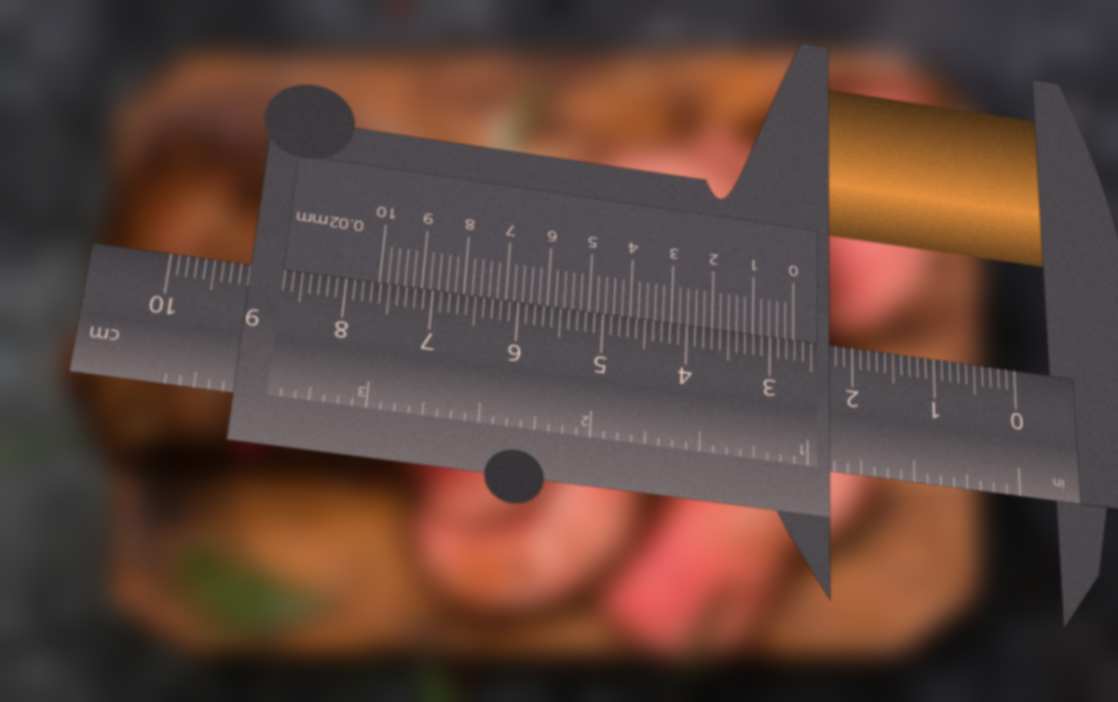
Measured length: 27.2 mm
